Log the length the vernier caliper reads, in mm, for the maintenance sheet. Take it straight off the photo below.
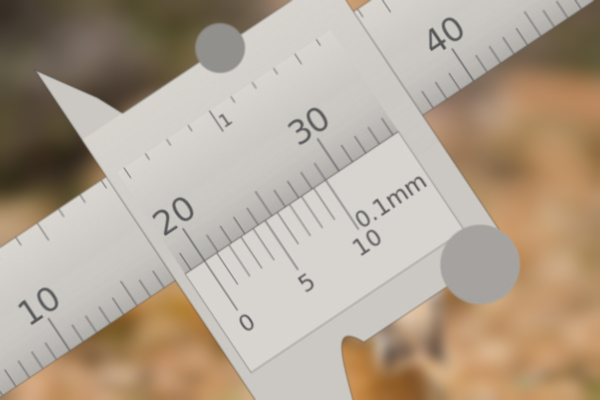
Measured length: 20.0 mm
